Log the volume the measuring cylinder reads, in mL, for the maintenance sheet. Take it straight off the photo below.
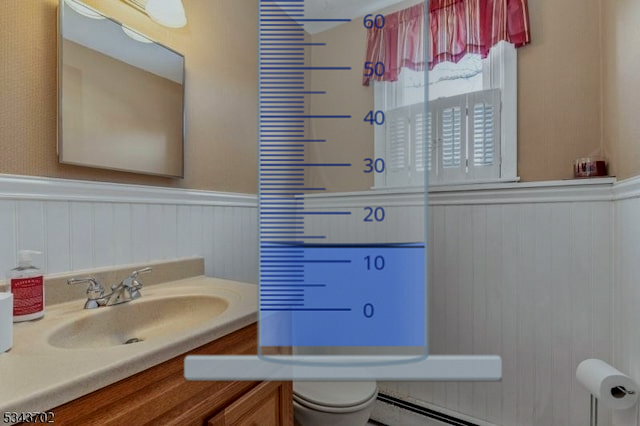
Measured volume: 13 mL
